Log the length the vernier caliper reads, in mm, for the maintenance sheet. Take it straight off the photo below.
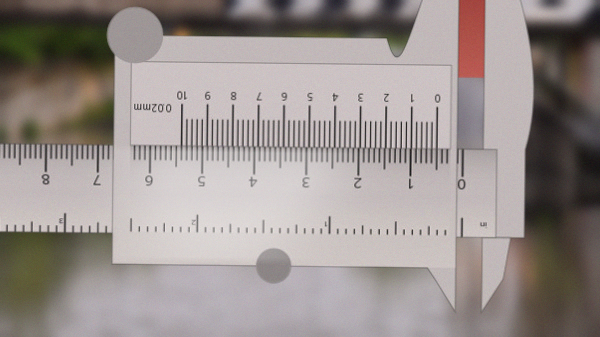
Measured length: 5.0 mm
